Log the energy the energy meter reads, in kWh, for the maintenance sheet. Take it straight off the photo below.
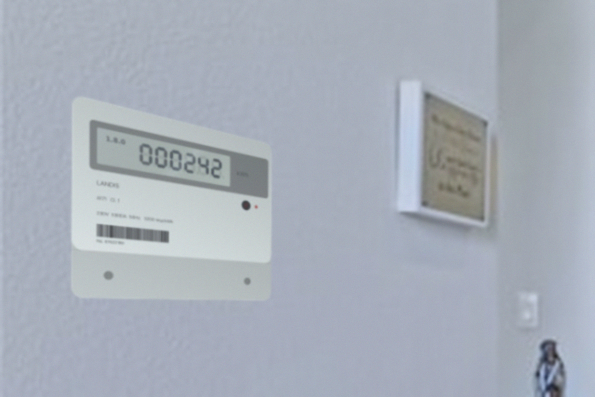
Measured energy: 242 kWh
